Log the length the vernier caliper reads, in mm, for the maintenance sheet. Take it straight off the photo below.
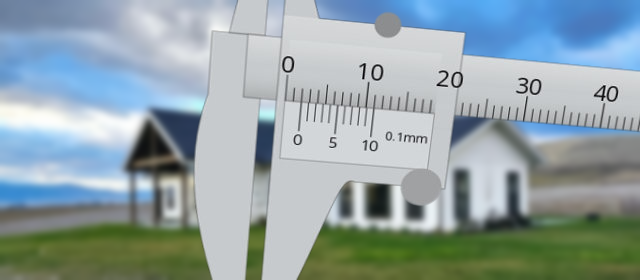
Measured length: 2.0 mm
